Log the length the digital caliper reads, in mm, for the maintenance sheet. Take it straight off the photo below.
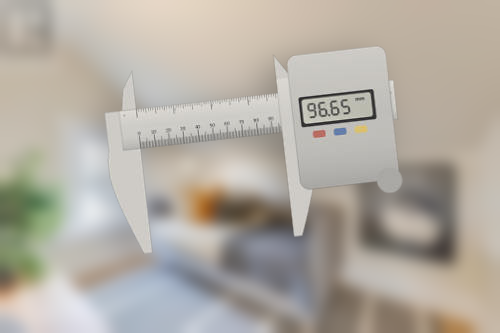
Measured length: 96.65 mm
